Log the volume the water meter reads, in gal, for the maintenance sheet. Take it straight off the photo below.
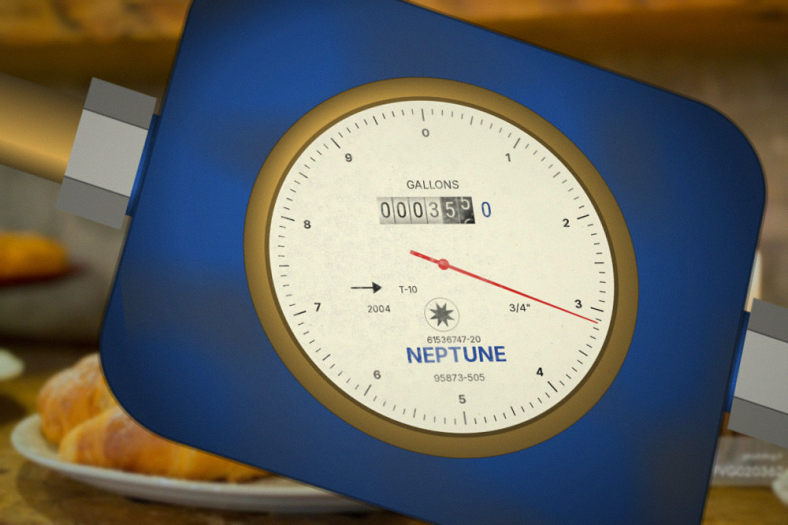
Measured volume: 3553.1 gal
